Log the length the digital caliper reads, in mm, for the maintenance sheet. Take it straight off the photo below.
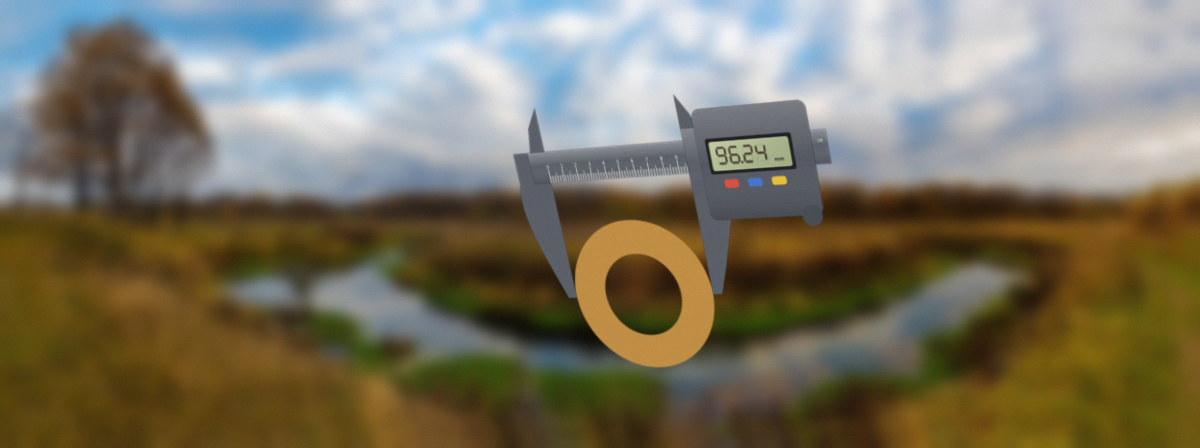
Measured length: 96.24 mm
